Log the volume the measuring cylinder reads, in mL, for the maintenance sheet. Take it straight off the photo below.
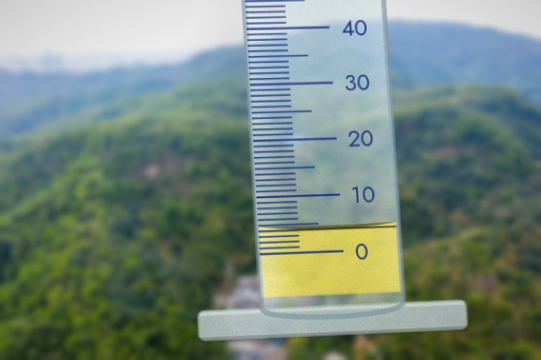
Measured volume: 4 mL
